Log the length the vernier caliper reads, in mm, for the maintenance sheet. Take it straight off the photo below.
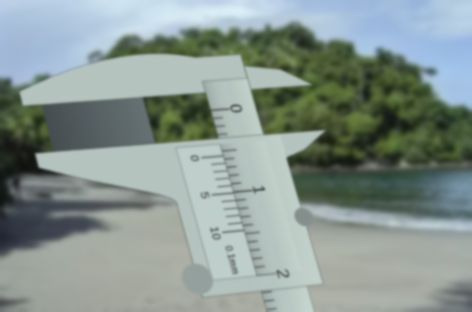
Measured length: 5.6 mm
